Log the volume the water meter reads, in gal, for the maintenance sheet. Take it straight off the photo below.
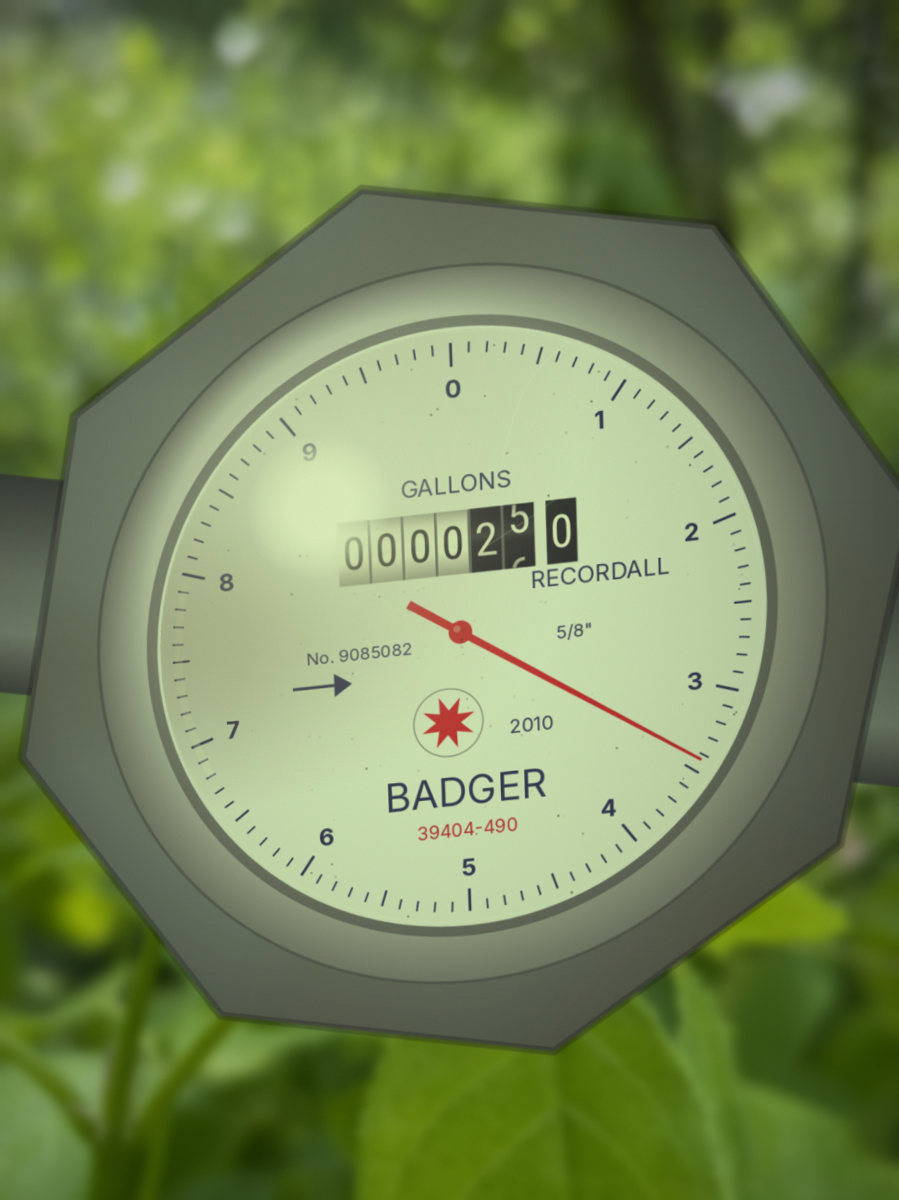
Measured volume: 253.4 gal
